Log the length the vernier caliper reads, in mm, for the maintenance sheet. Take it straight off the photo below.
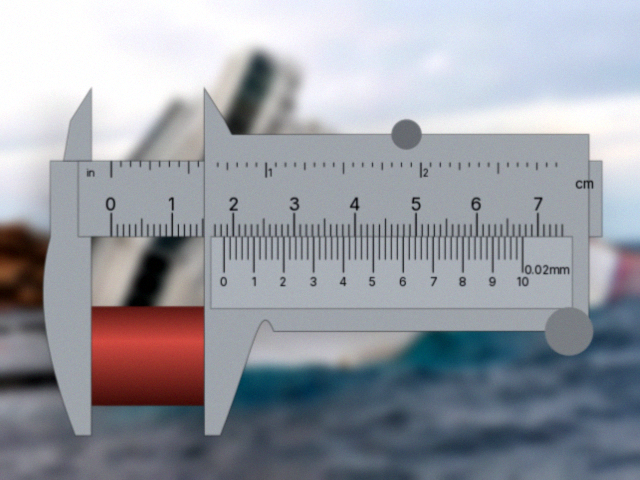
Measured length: 18.5 mm
